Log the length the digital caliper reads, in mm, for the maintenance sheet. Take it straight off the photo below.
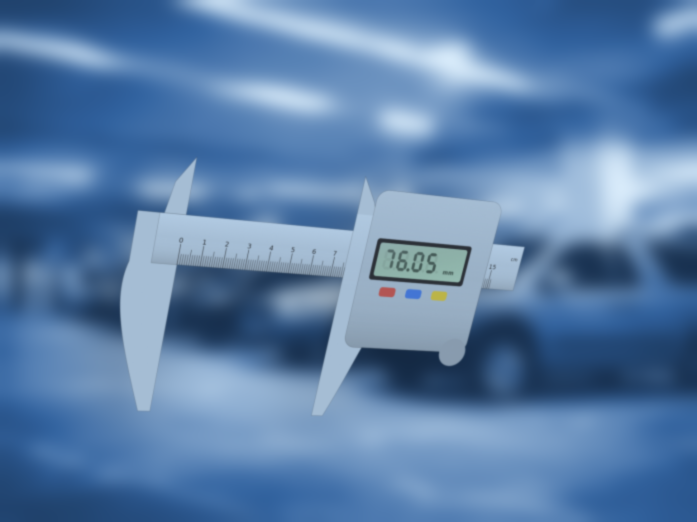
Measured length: 76.05 mm
